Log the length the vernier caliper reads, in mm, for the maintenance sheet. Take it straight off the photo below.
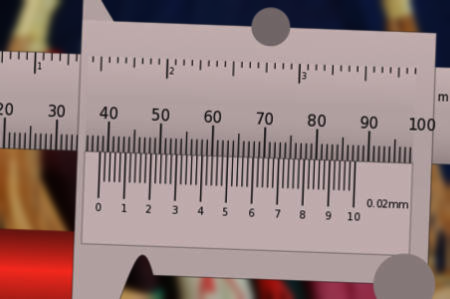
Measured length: 38.5 mm
